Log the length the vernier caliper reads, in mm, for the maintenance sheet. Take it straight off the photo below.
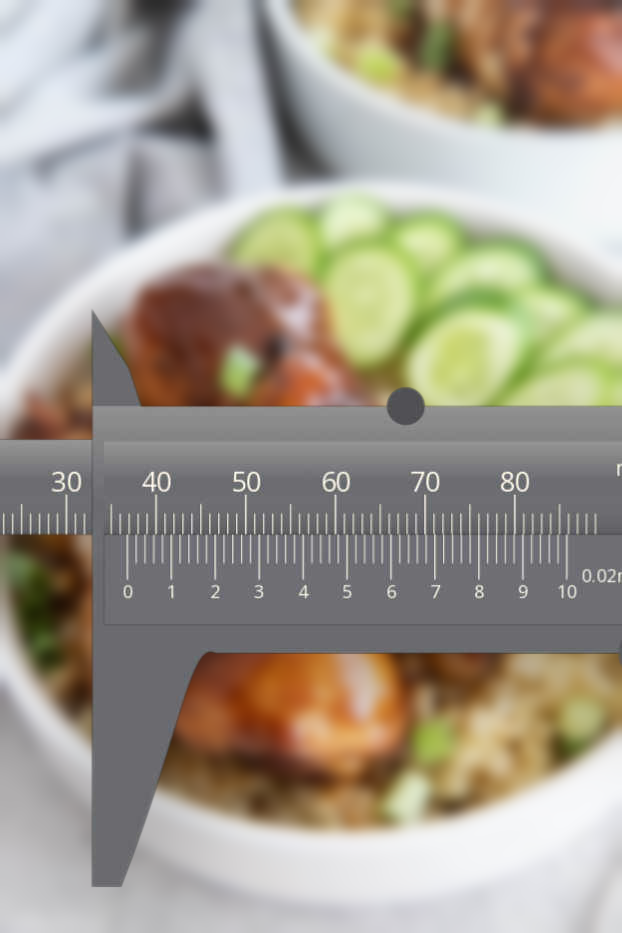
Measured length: 36.8 mm
